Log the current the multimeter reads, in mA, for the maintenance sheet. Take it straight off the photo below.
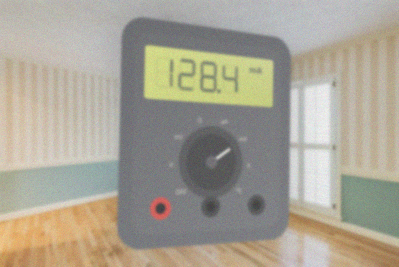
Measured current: 128.4 mA
